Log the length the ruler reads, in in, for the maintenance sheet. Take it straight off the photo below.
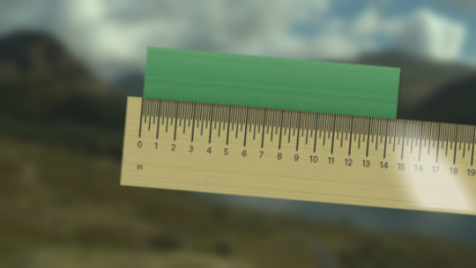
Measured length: 14.5 in
